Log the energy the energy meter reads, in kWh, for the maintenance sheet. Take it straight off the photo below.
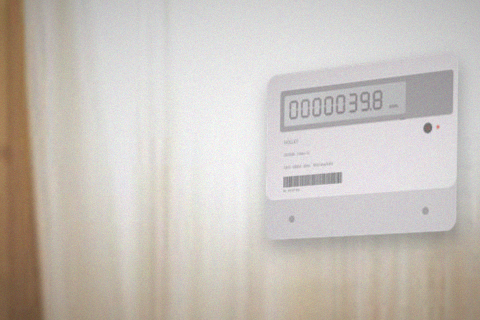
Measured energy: 39.8 kWh
